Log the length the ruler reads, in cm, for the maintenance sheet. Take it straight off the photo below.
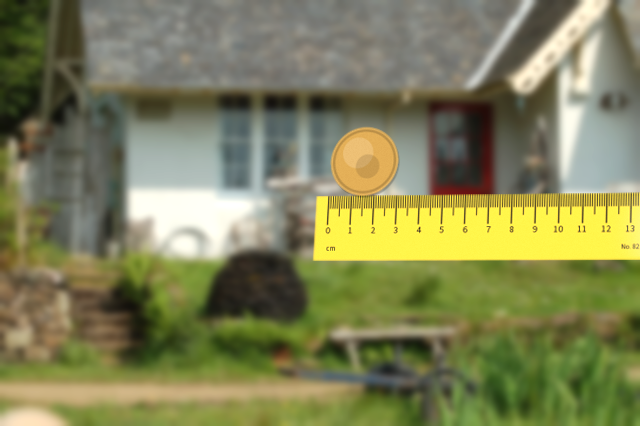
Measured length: 3 cm
